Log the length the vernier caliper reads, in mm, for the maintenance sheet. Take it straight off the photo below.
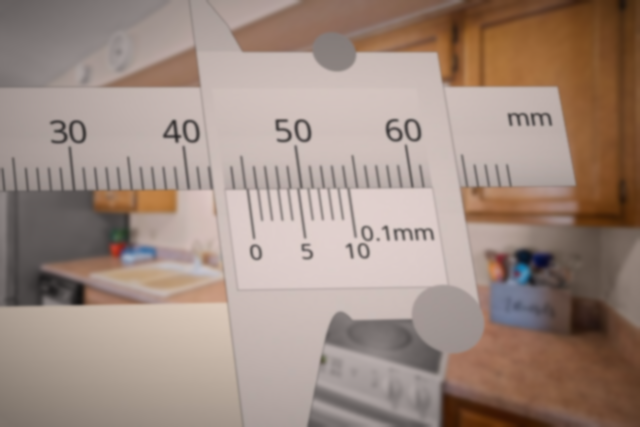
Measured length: 45.2 mm
